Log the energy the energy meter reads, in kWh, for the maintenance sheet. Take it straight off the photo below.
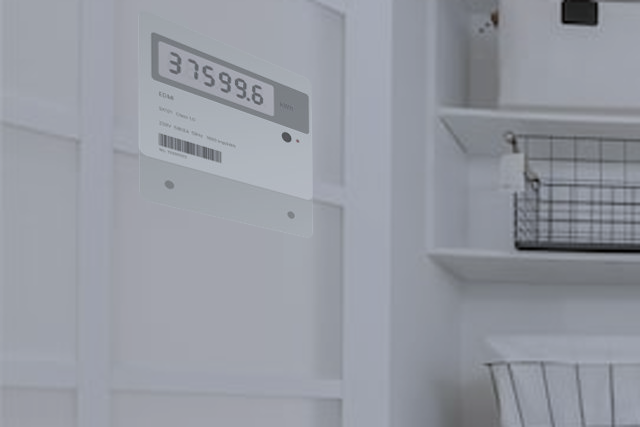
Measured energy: 37599.6 kWh
